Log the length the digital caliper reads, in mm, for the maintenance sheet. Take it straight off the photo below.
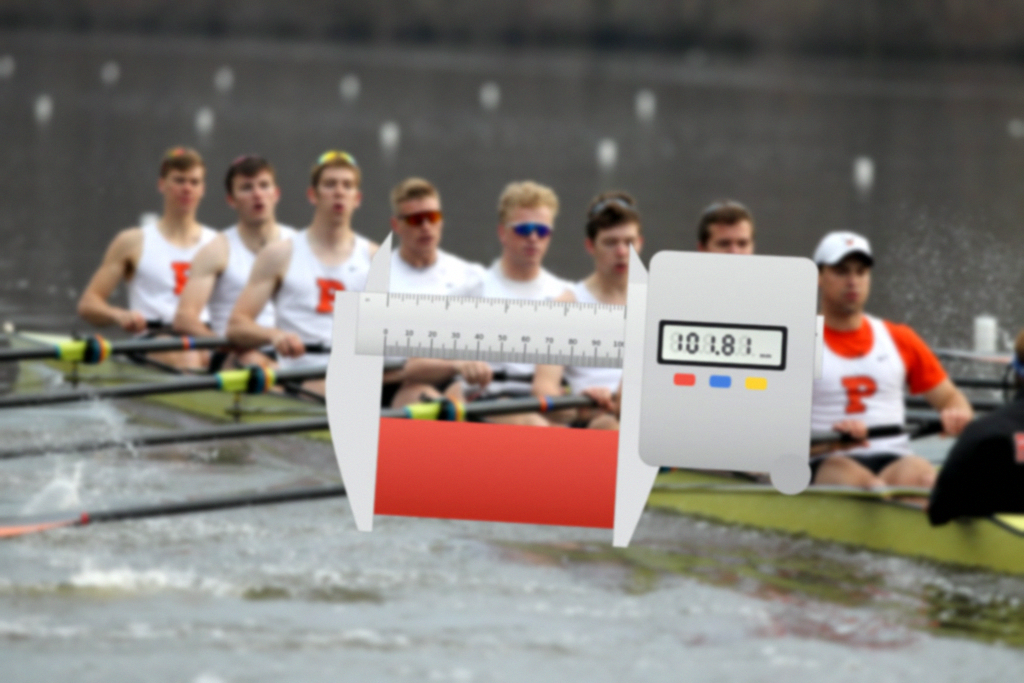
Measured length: 101.81 mm
